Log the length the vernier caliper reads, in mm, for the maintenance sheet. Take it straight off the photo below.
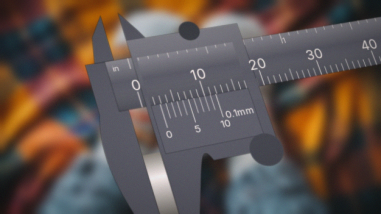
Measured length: 2.8 mm
